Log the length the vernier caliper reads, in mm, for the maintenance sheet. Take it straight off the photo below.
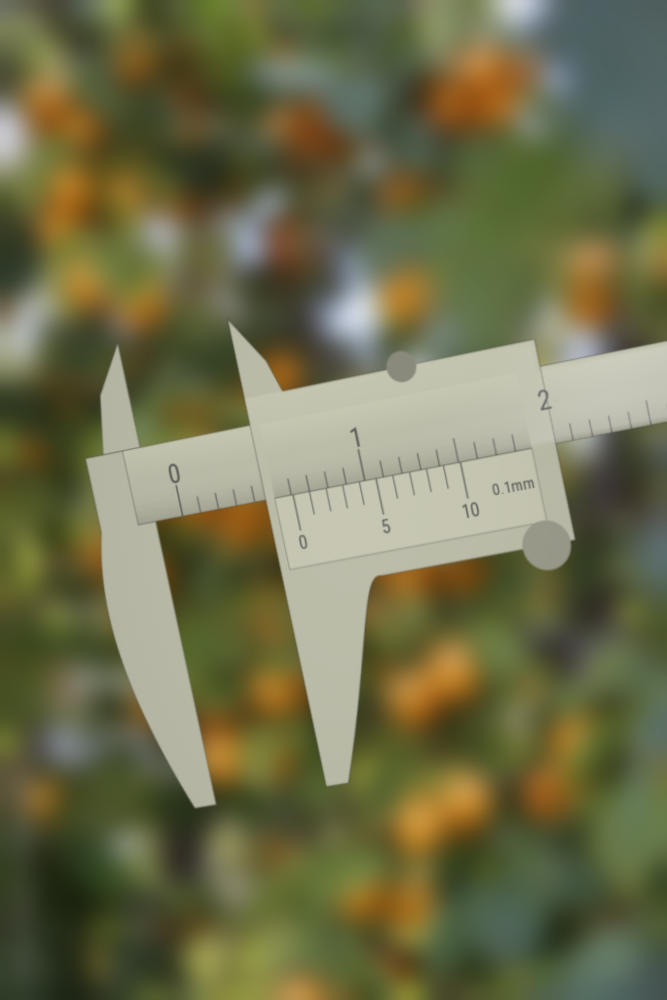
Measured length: 6.1 mm
